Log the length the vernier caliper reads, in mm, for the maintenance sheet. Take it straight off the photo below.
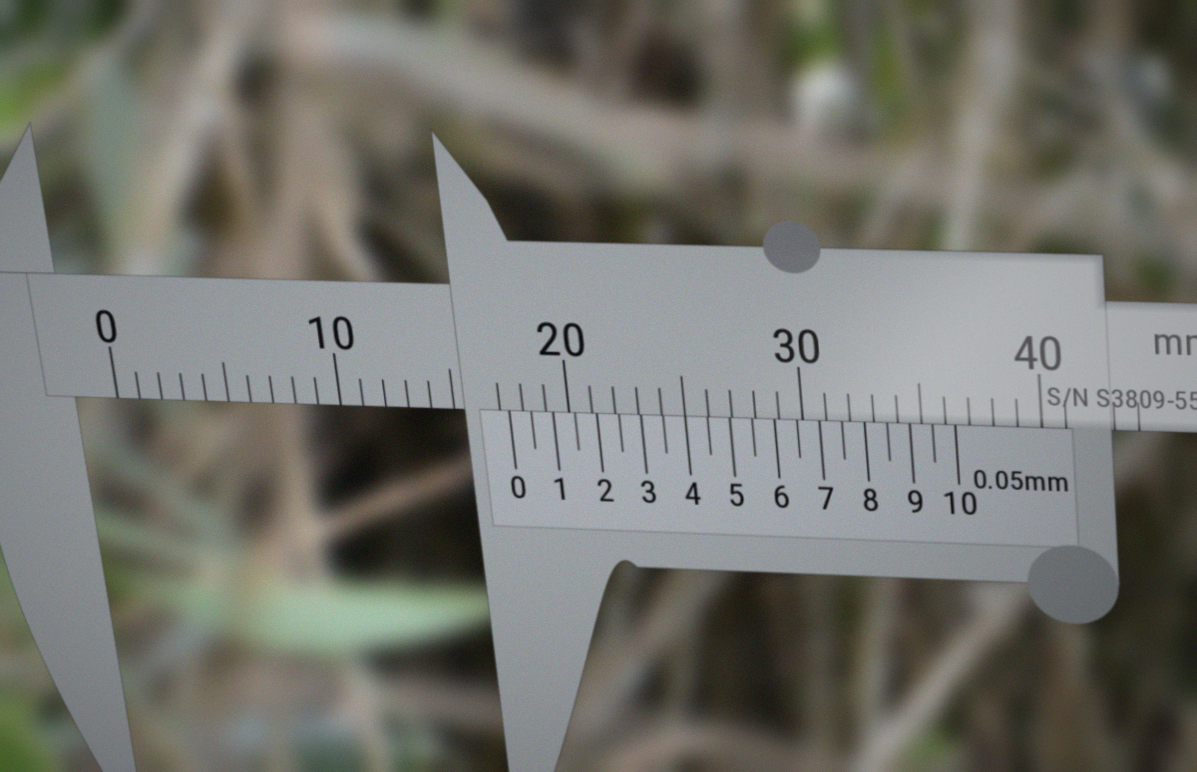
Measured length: 17.4 mm
